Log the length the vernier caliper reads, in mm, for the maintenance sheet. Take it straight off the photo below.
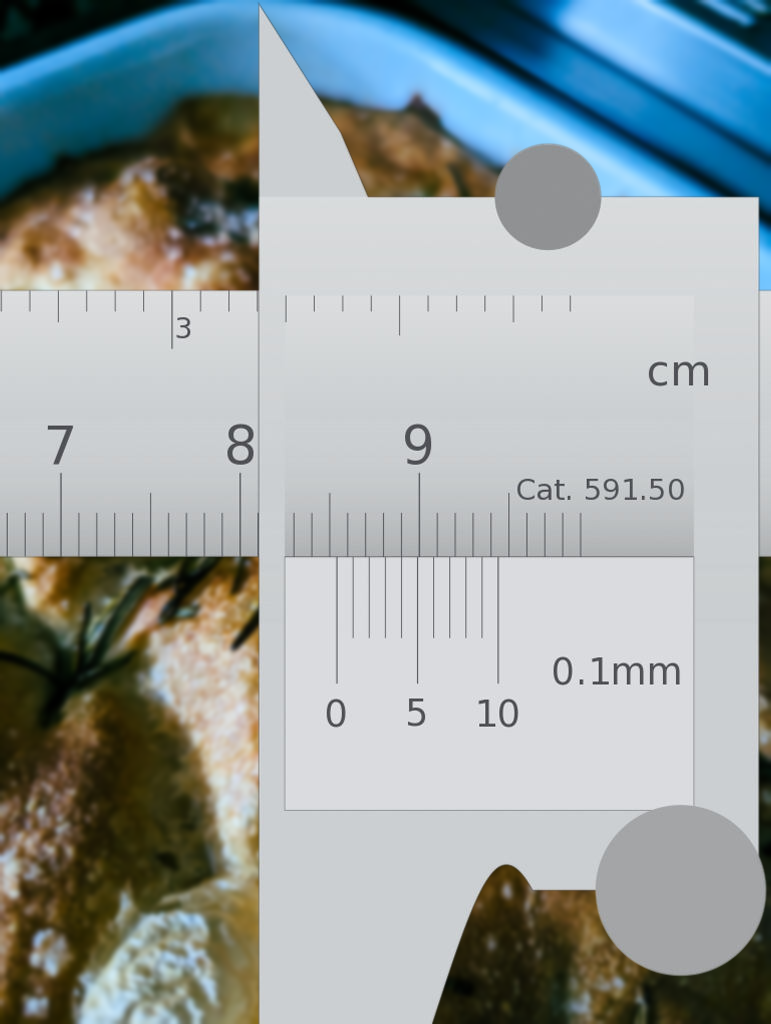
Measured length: 85.4 mm
